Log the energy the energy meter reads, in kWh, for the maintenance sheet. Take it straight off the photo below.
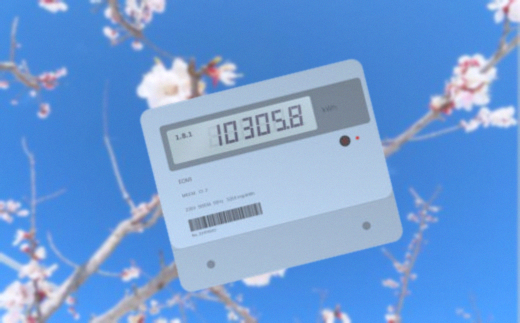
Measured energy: 10305.8 kWh
